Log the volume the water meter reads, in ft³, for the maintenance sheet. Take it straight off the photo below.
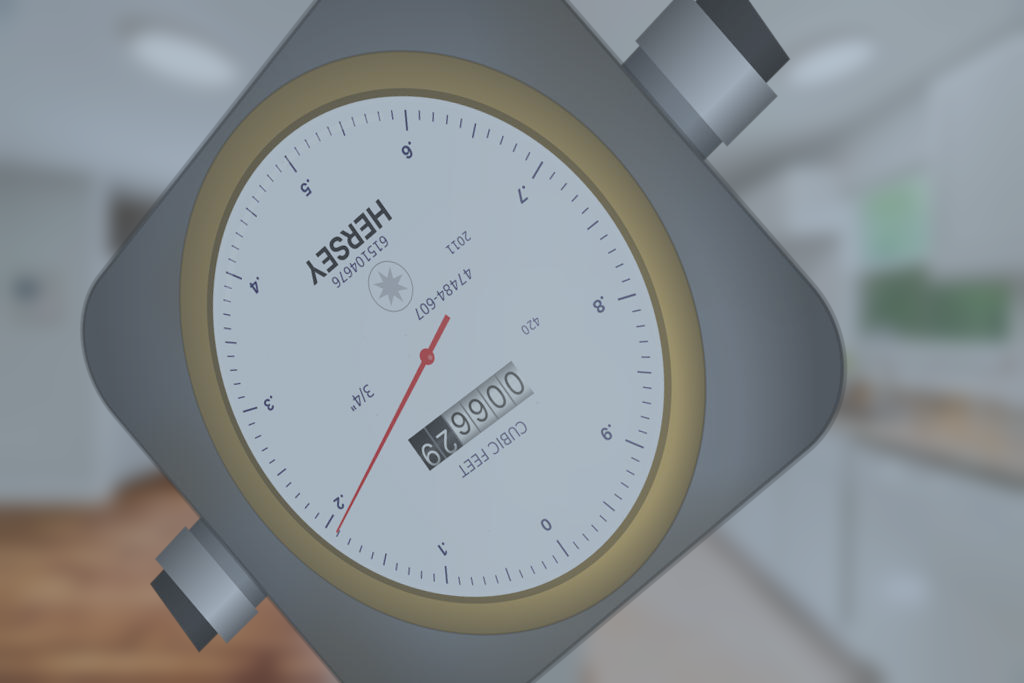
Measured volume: 6629.19 ft³
